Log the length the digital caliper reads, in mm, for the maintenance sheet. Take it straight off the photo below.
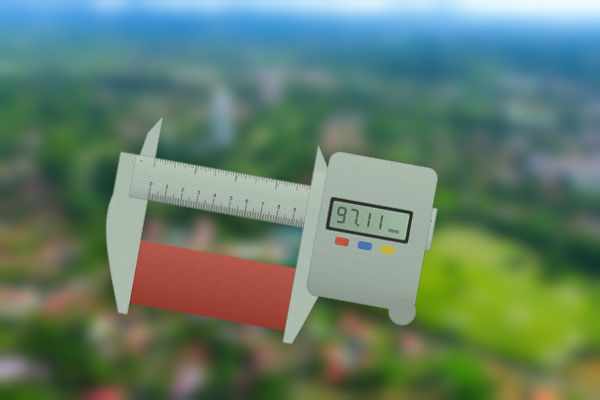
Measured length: 97.11 mm
